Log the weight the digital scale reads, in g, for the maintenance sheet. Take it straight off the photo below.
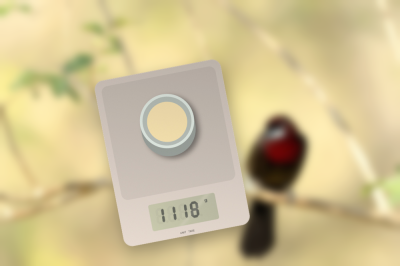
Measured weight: 1118 g
